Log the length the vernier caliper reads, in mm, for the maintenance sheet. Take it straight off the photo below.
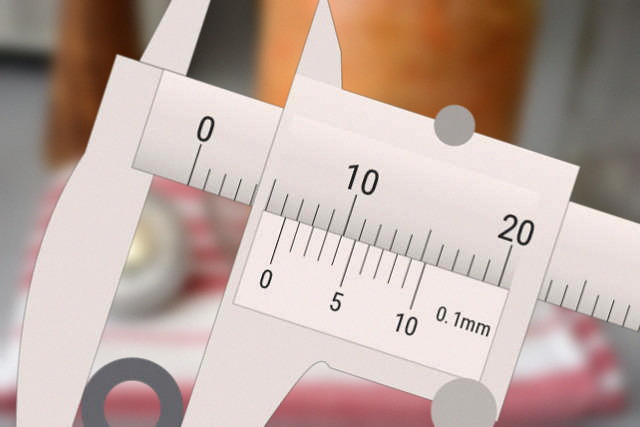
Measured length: 6.3 mm
